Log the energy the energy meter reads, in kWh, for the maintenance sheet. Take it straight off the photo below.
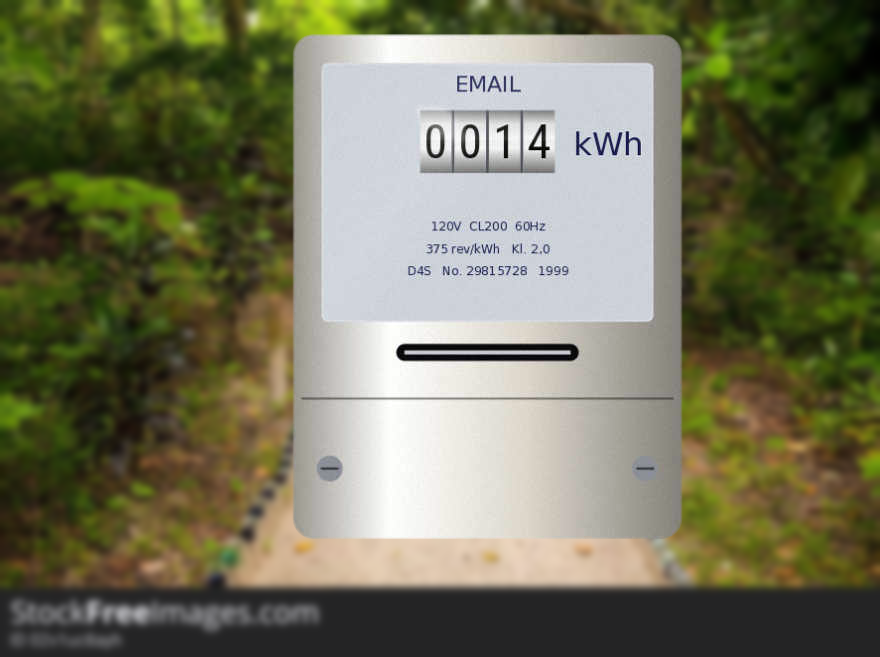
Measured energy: 14 kWh
